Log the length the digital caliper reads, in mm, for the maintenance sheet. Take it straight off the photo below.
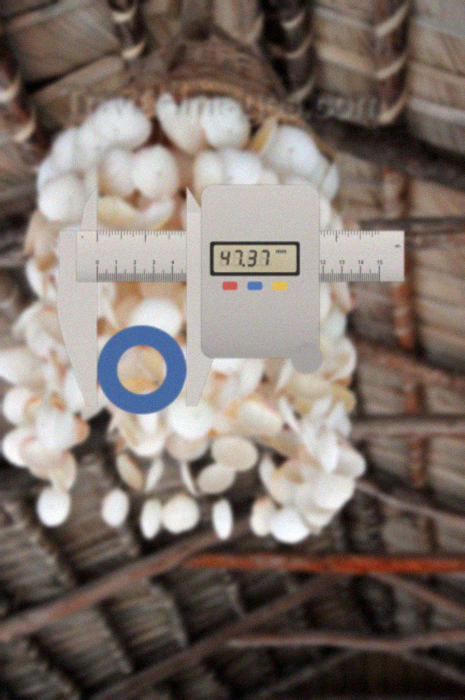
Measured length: 47.37 mm
